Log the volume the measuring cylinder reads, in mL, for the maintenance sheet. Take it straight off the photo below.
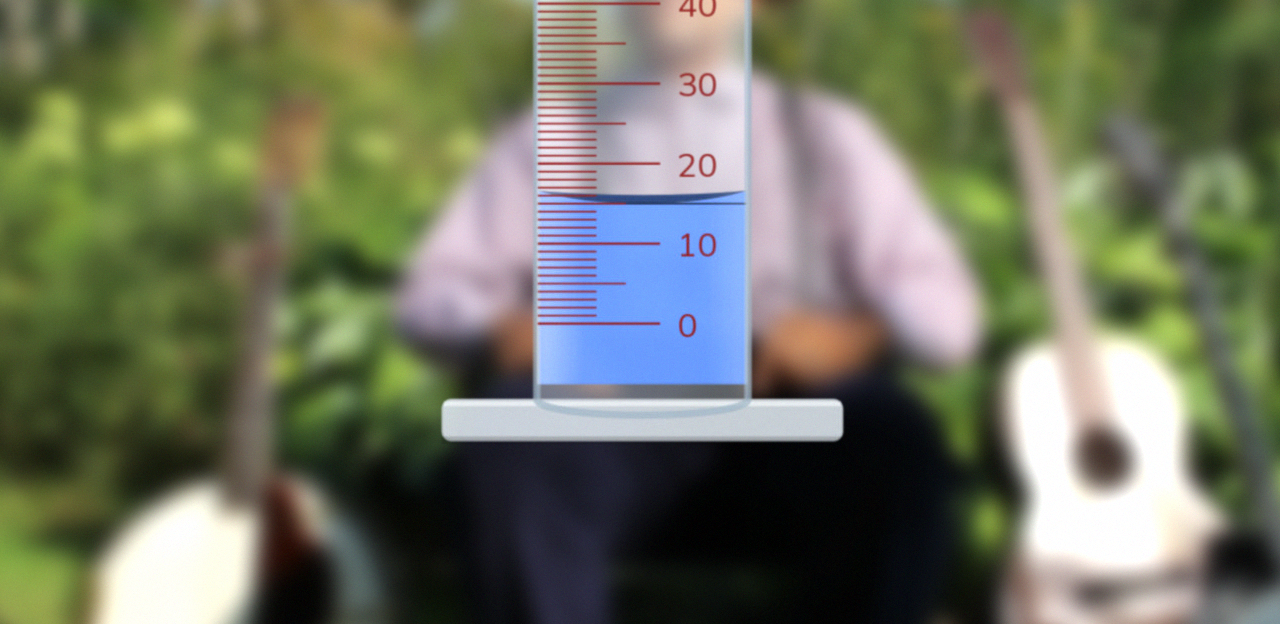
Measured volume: 15 mL
